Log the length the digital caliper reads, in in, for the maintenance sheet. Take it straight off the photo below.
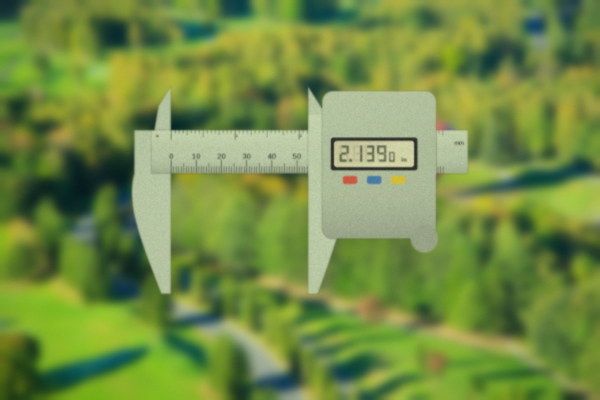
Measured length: 2.1390 in
